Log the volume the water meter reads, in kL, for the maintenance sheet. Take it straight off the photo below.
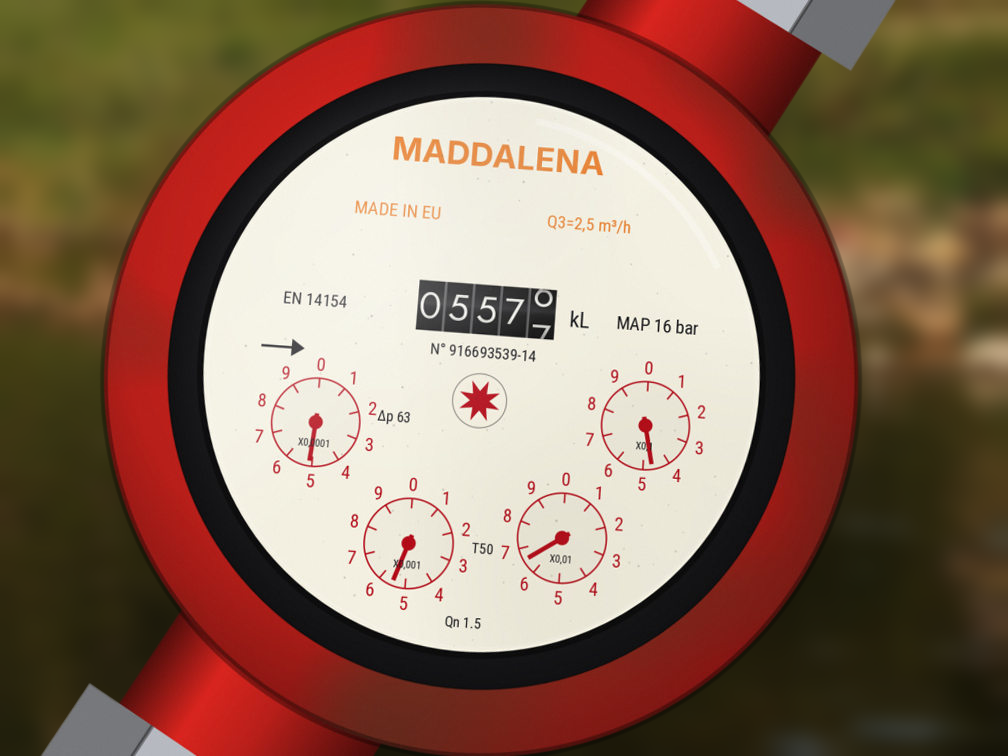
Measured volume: 5576.4655 kL
